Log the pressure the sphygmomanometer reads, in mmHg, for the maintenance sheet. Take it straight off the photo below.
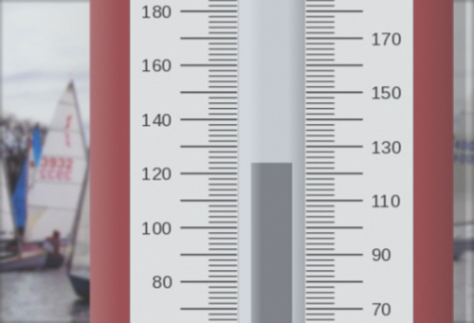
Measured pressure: 124 mmHg
